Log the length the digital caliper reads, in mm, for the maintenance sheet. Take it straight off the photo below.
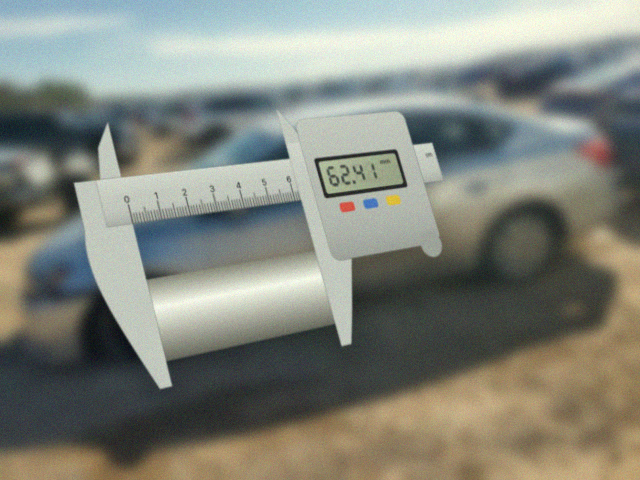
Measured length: 62.41 mm
